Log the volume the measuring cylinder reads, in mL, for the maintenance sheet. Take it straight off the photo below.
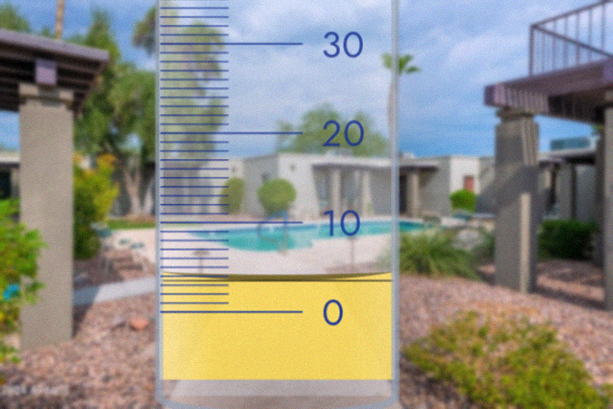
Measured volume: 3.5 mL
